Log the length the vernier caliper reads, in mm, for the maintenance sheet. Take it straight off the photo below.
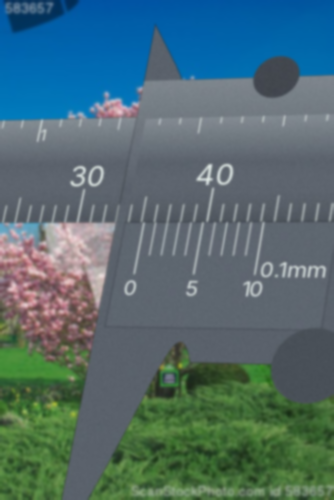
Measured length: 35.2 mm
